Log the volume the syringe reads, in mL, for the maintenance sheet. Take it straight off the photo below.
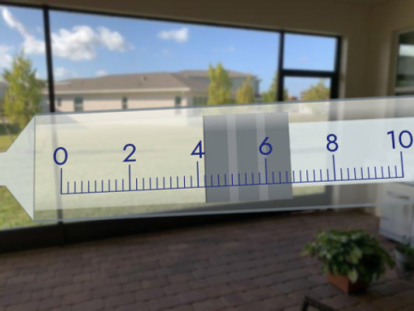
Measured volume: 4.2 mL
